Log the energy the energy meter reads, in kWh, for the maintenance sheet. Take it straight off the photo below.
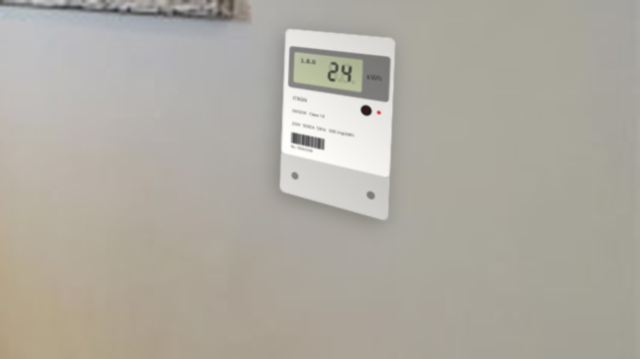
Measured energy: 24 kWh
